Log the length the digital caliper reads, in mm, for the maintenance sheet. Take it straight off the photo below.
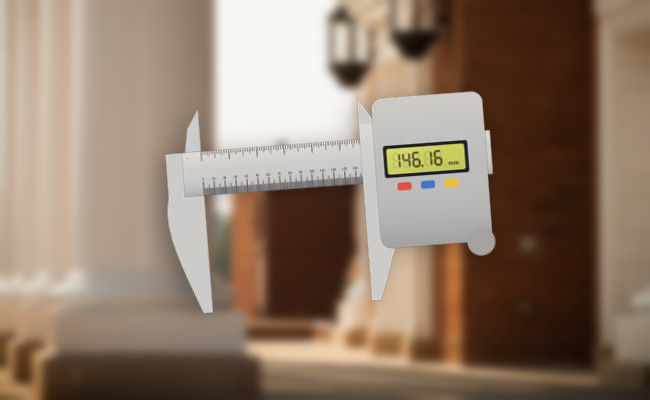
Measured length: 146.16 mm
